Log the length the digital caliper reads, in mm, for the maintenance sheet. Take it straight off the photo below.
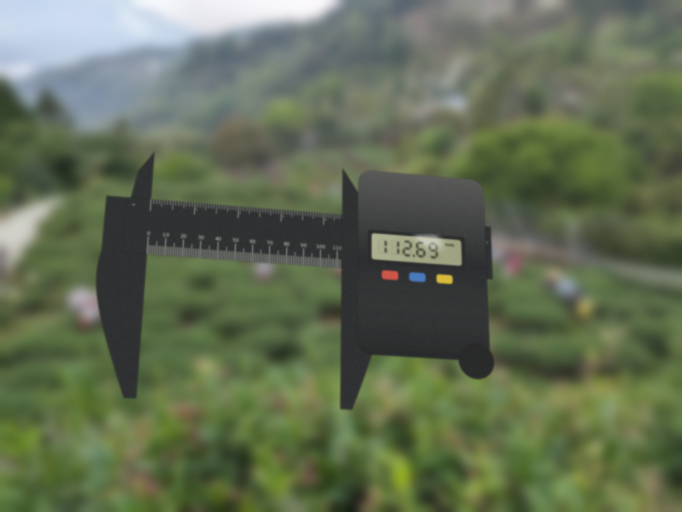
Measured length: 112.69 mm
